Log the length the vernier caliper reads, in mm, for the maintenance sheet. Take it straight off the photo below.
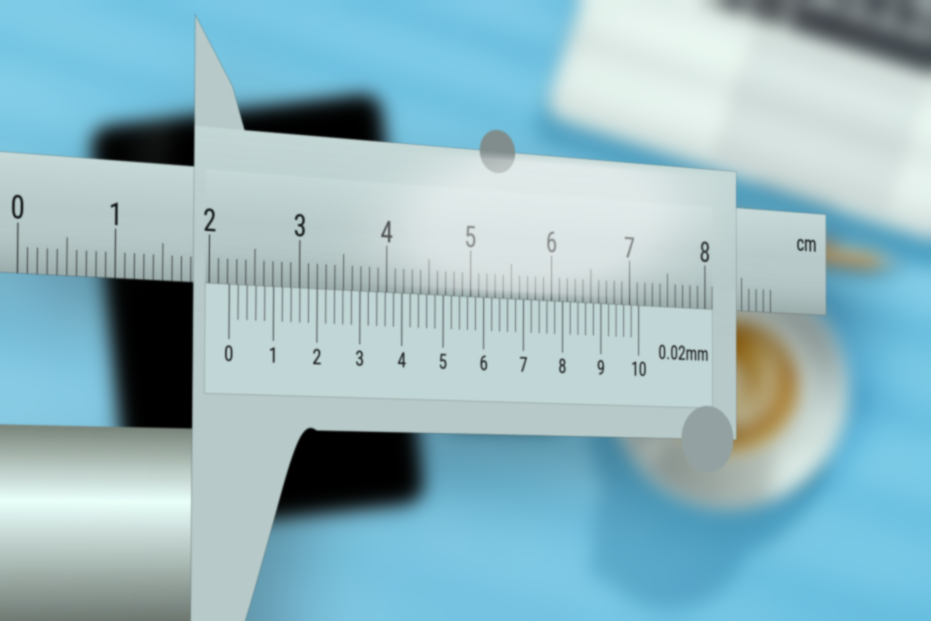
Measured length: 22.2 mm
